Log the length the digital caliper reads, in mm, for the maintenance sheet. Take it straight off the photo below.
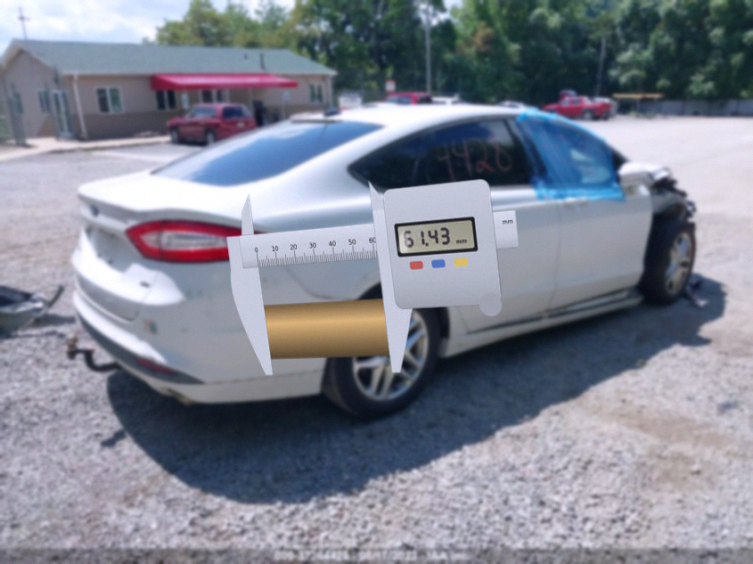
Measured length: 61.43 mm
